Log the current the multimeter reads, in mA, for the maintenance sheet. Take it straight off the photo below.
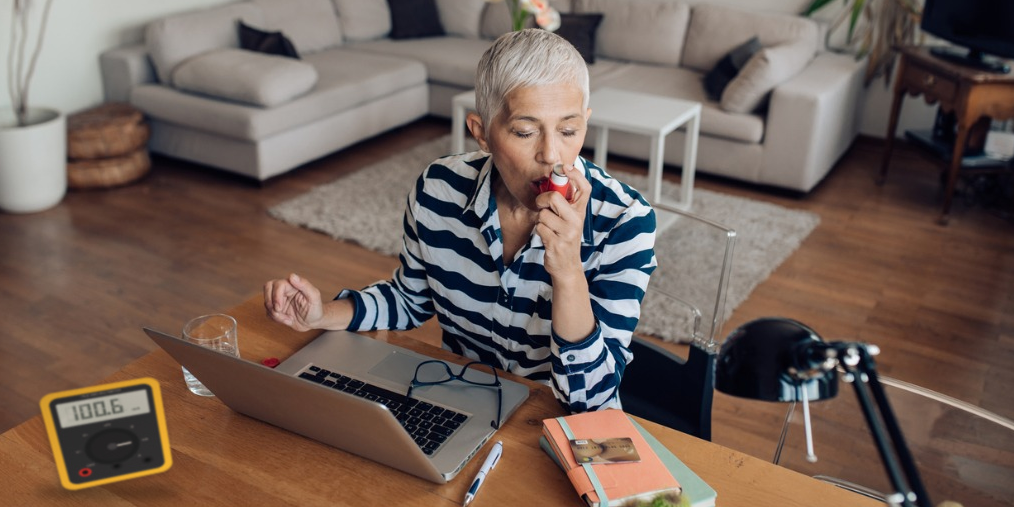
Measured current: 100.6 mA
